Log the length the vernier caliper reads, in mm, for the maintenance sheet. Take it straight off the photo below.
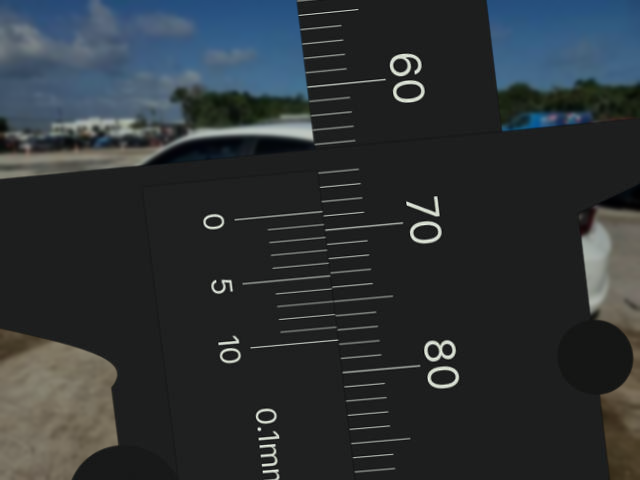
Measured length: 68.7 mm
